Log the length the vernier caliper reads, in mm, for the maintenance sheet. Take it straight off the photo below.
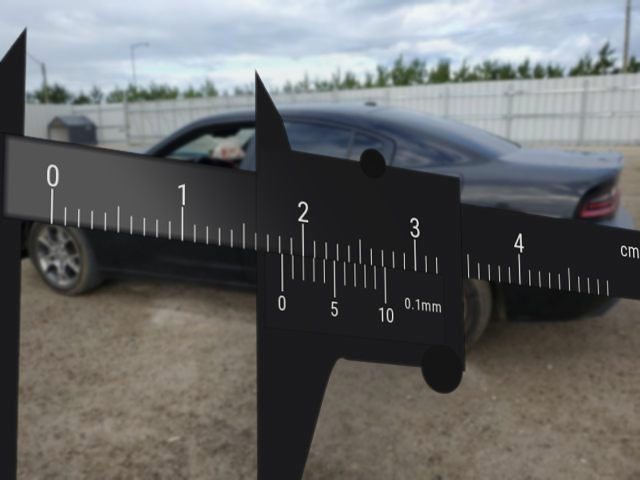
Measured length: 18.2 mm
